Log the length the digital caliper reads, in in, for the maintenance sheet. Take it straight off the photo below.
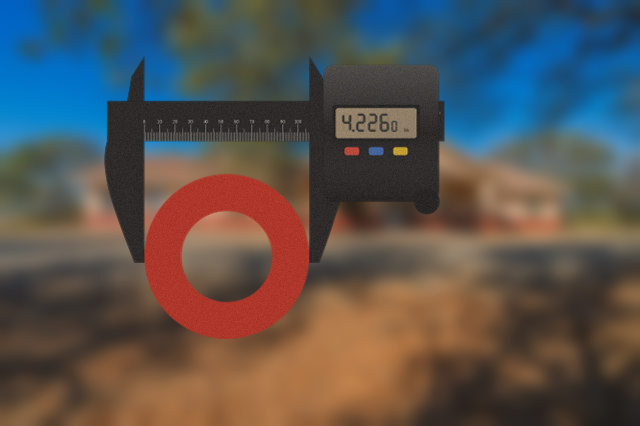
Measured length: 4.2260 in
